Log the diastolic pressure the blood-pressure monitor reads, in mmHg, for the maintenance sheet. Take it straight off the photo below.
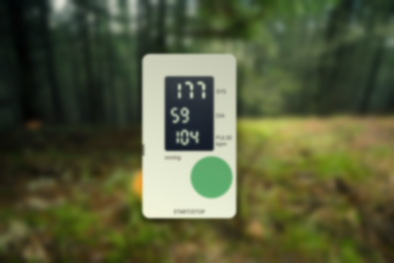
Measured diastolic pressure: 59 mmHg
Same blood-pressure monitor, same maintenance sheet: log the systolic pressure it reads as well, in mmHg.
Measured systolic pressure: 177 mmHg
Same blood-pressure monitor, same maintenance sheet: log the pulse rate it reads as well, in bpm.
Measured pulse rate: 104 bpm
